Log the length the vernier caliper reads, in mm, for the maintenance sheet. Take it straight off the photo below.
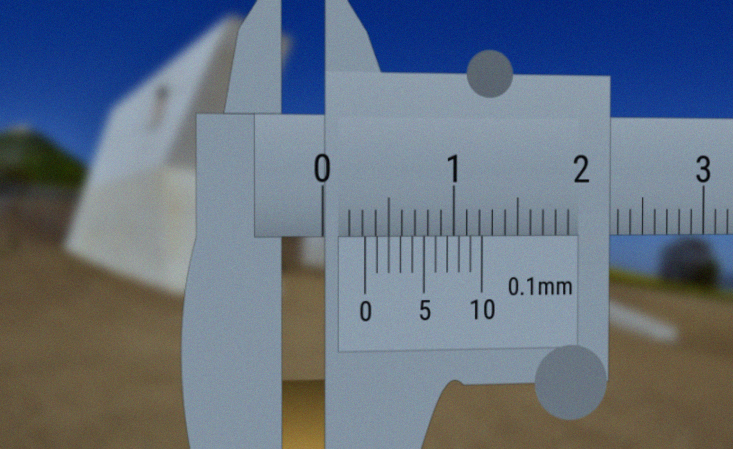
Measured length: 3.2 mm
